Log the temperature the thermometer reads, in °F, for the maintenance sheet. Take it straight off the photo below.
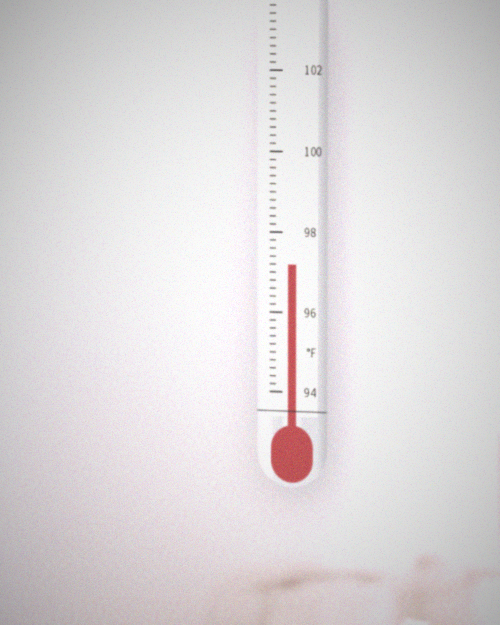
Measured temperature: 97.2 °F
